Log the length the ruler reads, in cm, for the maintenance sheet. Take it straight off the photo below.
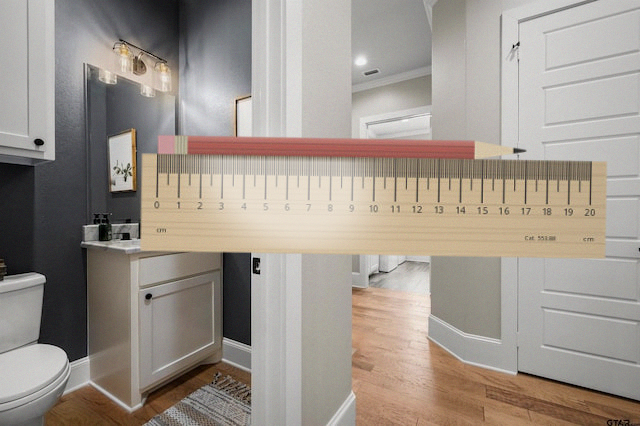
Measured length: 17 cm
